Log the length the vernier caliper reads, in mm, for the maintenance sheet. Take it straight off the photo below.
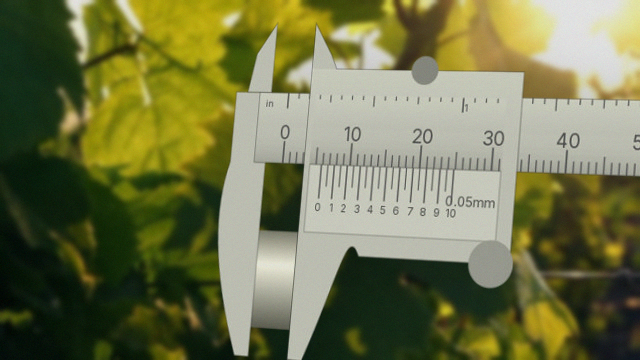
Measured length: 5.8 mm
